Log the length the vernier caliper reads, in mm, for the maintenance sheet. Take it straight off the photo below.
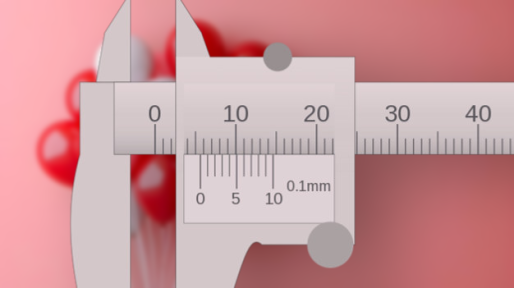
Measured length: 5.6 mm
